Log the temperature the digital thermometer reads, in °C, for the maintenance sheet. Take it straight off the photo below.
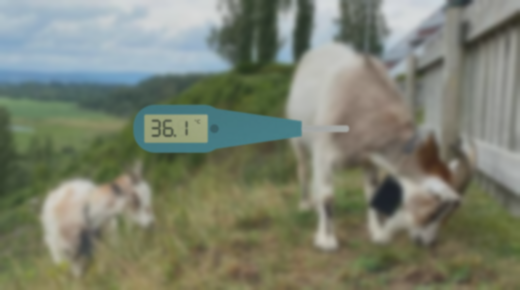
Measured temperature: 36.1 °C
